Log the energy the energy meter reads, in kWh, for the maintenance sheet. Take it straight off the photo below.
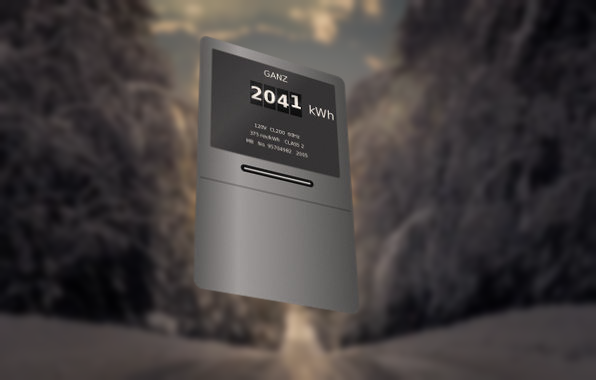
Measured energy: 2041 kWh
